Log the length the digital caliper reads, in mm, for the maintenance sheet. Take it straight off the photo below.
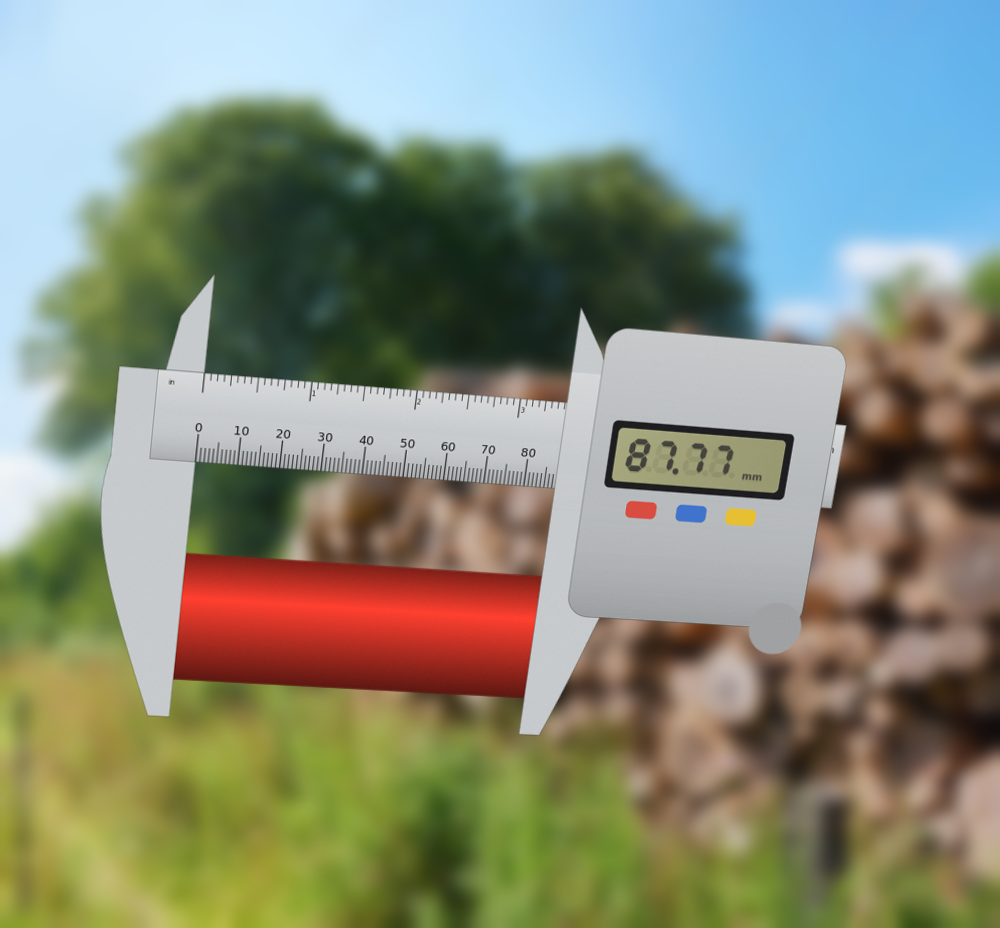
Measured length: 87.77 mm
